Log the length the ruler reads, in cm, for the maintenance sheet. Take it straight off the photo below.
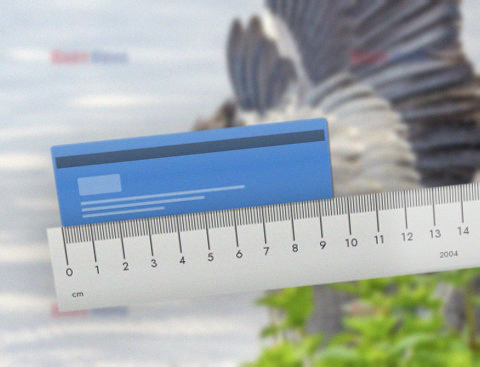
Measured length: 9.5 cm
